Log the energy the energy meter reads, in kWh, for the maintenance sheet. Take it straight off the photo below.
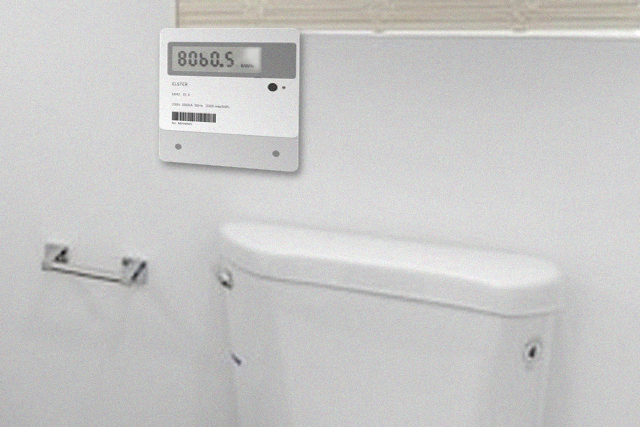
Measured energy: 8060.5 kWh
